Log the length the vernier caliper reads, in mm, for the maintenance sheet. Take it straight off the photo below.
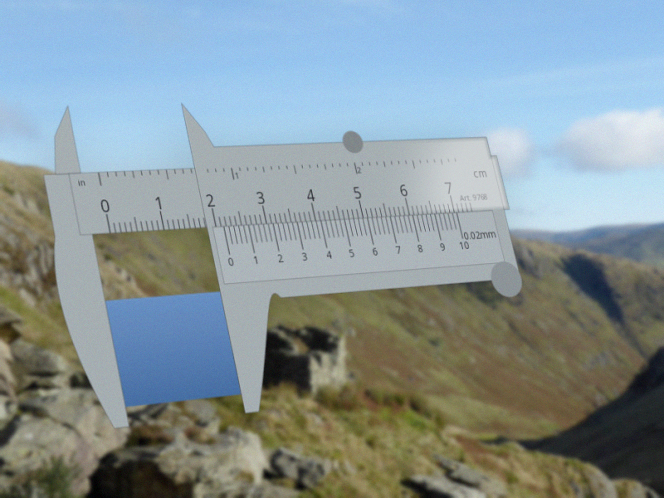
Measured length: 21.5 mm
